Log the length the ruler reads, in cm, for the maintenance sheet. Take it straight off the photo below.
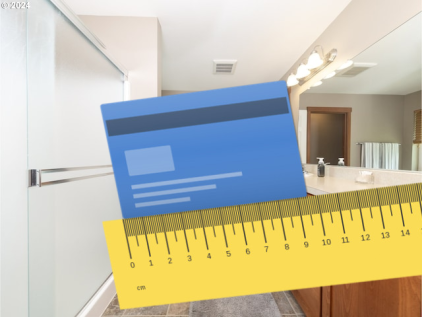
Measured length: 9.5 cm
